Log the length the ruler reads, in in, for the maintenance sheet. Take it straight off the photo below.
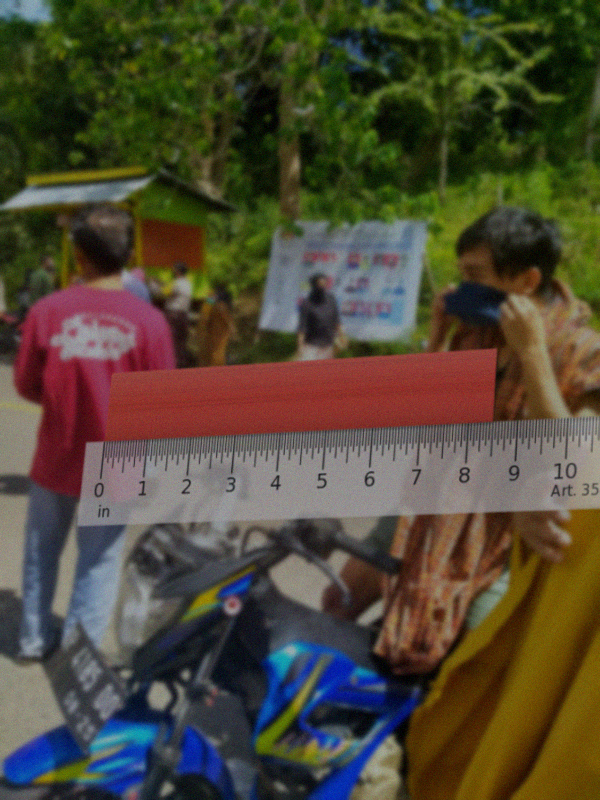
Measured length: 8.5 in
